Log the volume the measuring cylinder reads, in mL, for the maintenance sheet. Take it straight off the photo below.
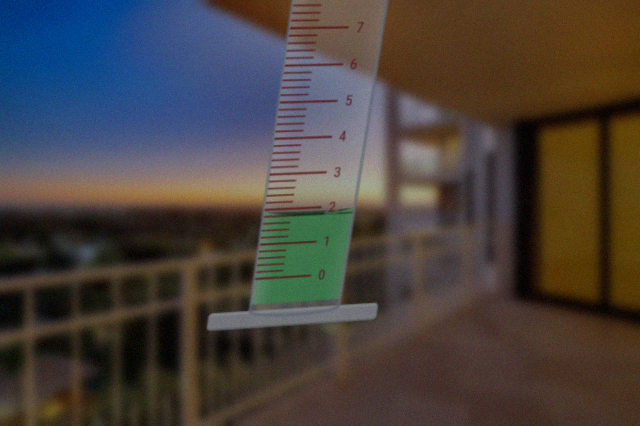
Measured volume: 1.8 mL
